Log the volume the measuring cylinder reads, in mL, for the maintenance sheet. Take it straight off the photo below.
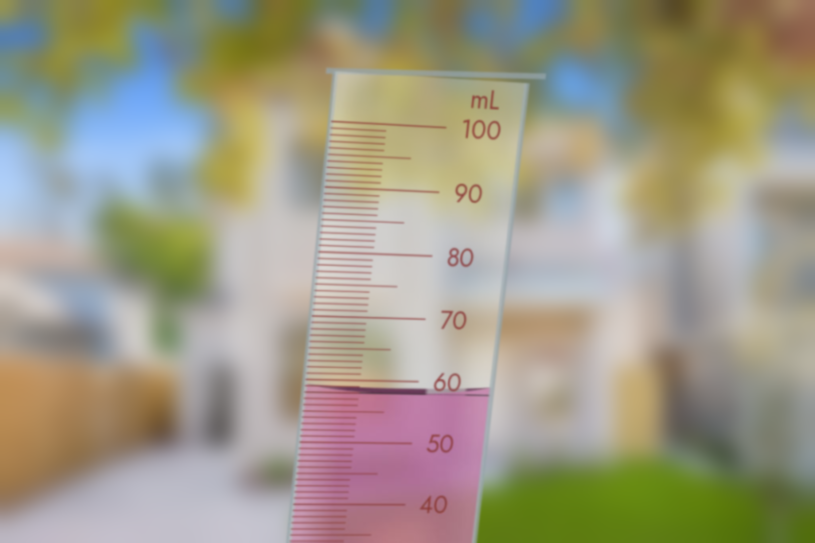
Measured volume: 58 mL
